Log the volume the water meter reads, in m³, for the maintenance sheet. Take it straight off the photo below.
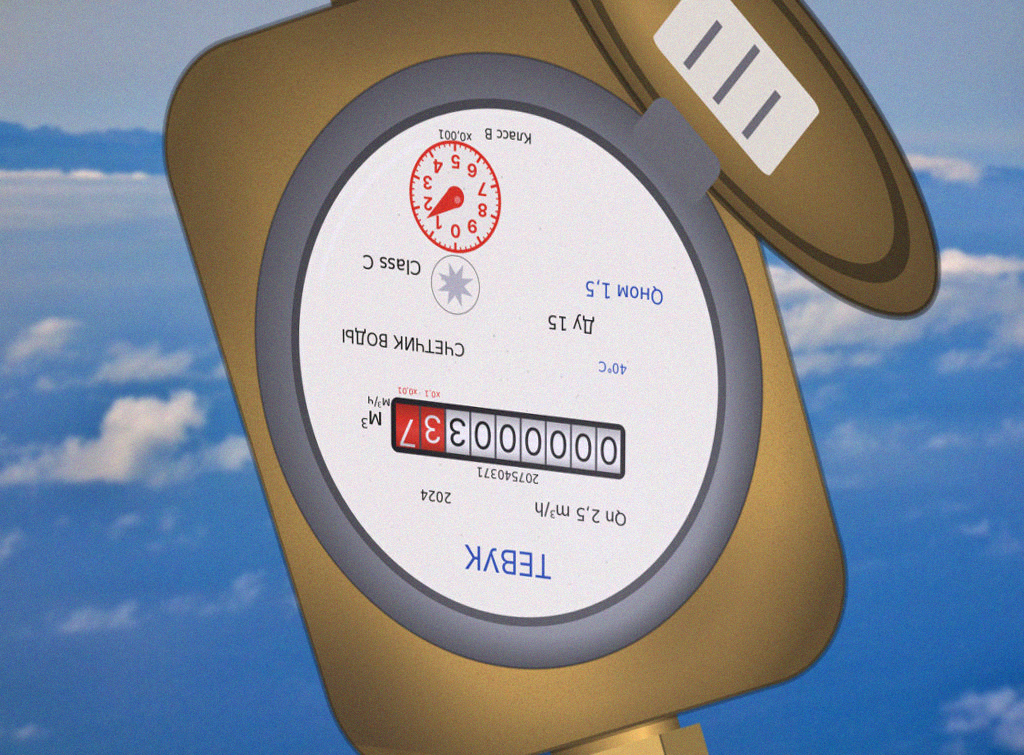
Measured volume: 3.371 m³
